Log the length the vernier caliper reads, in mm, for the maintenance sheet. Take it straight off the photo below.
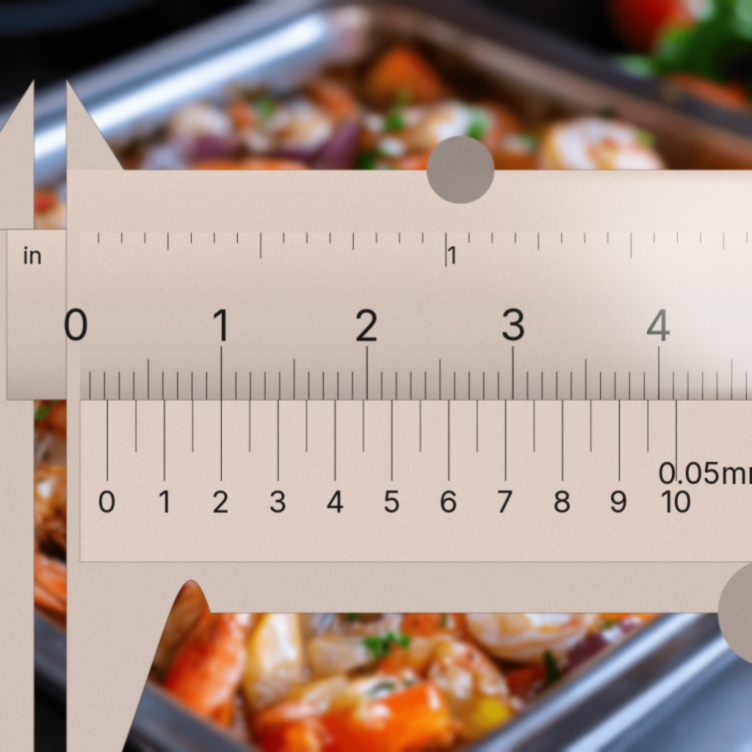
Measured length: 2.2 mm
